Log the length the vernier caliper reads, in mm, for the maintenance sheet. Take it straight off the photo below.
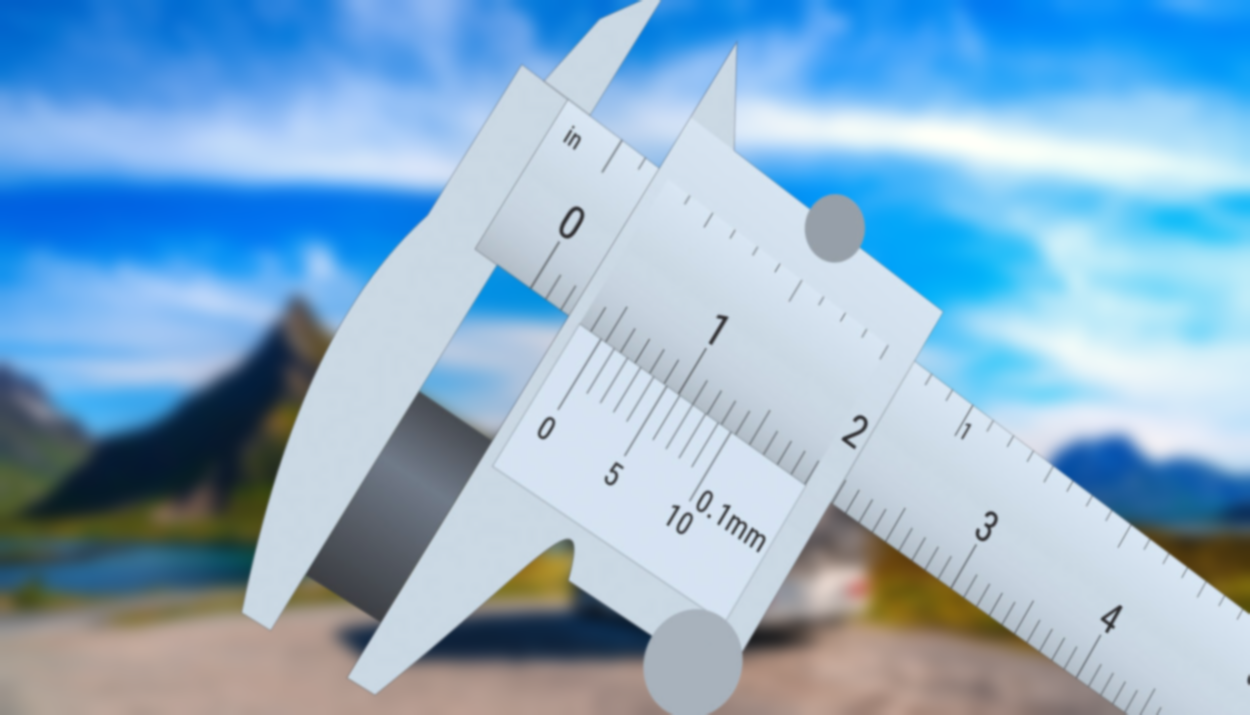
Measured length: 4.7 mm
